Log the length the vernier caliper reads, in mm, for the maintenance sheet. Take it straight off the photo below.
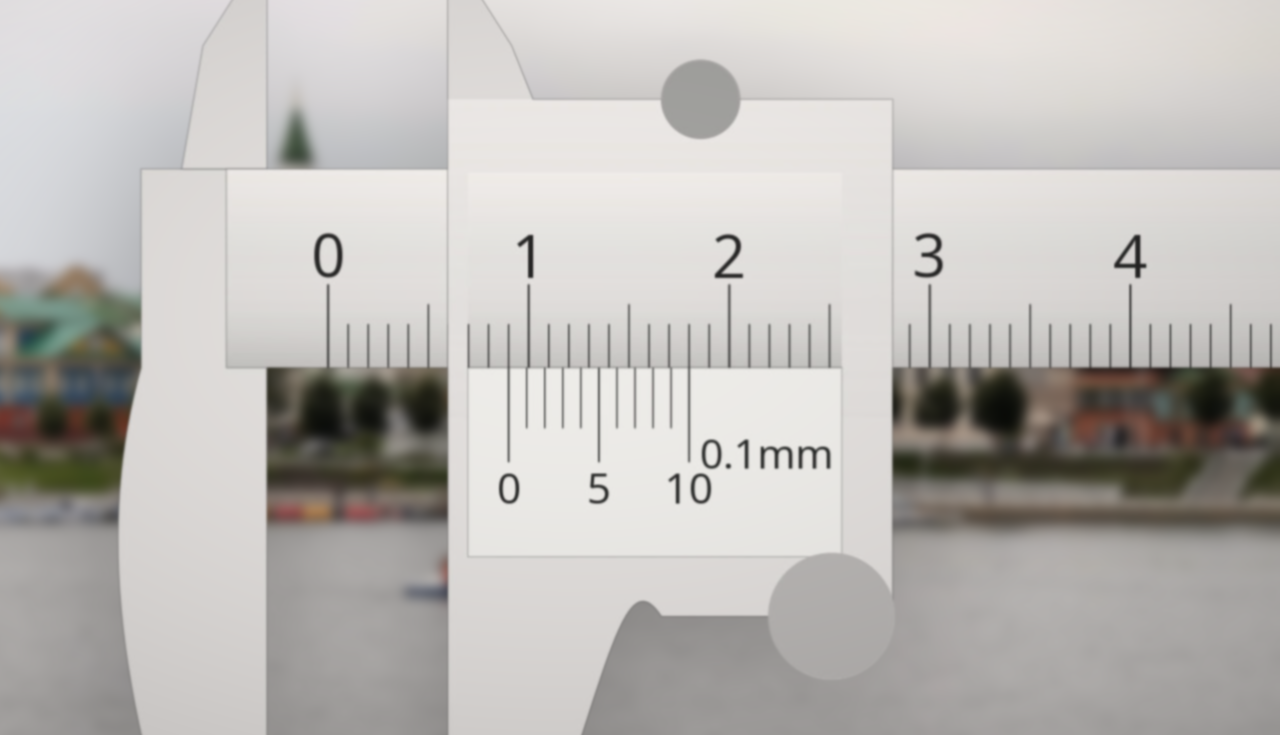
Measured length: 9.0 mm
